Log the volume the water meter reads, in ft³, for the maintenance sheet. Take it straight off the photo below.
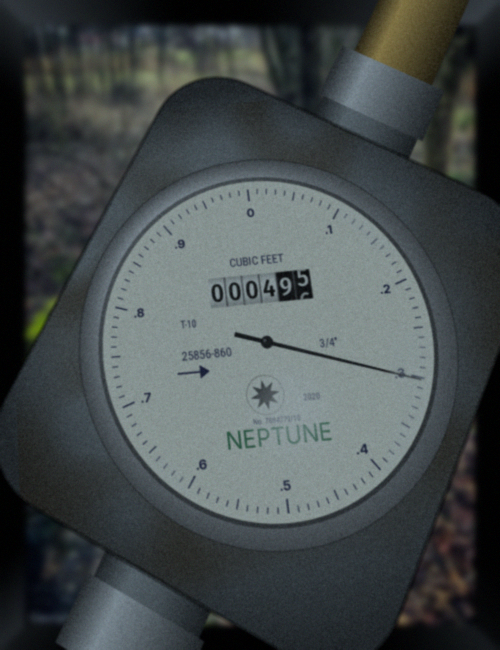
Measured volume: 495.30 ft³
